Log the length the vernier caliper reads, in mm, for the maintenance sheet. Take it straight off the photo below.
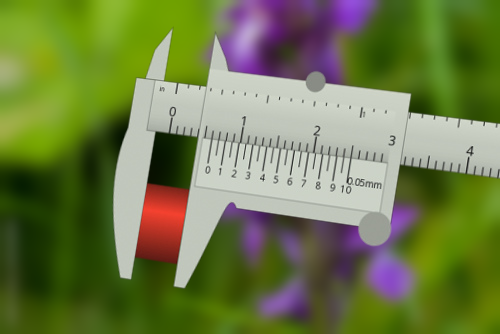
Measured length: 6.0 mm
